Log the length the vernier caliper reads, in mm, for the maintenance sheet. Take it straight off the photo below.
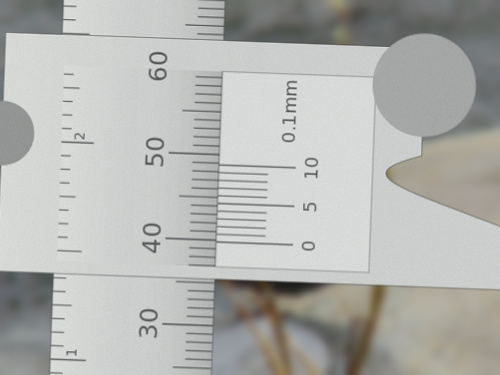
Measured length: 39.8 mm
